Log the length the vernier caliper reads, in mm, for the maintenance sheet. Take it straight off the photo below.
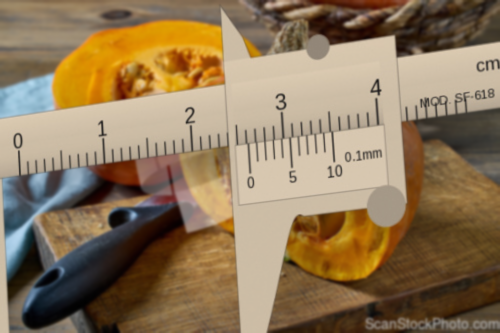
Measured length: 26.2 mm
